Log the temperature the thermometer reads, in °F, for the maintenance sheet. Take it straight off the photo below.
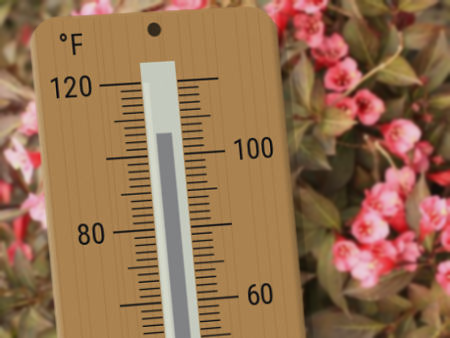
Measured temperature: 106 °F
